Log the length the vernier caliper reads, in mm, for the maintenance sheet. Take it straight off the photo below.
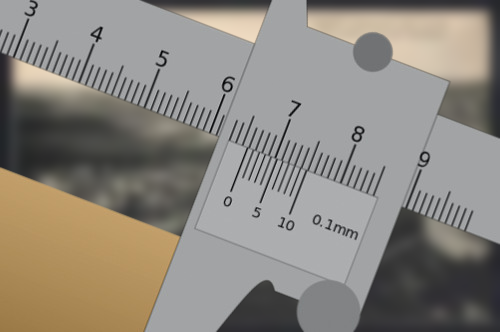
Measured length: 65.8 mm
